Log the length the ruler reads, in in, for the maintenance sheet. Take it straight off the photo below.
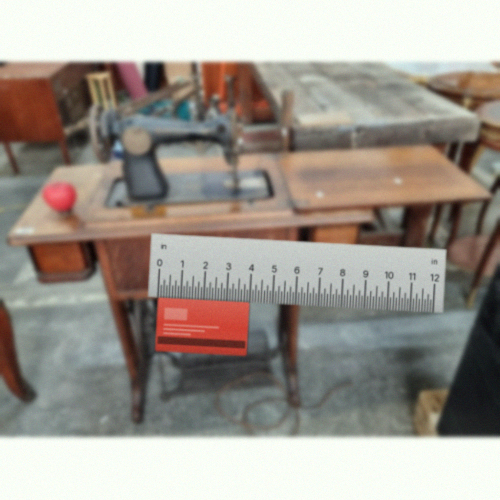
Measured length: 4 in
